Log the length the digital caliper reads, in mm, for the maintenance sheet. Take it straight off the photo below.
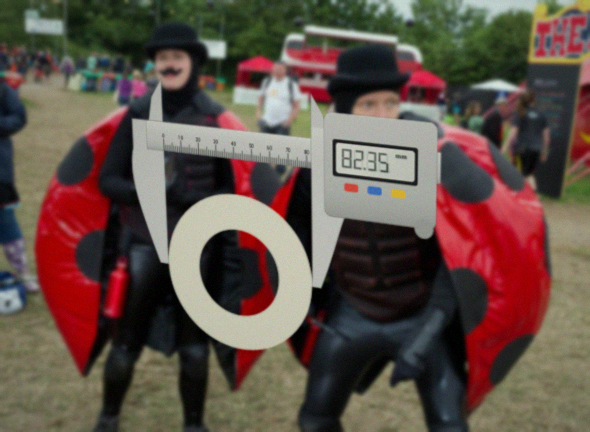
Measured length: 82.35 mm
